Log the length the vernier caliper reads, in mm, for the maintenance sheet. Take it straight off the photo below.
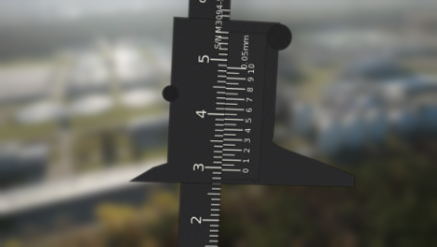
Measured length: 29.6 mm
